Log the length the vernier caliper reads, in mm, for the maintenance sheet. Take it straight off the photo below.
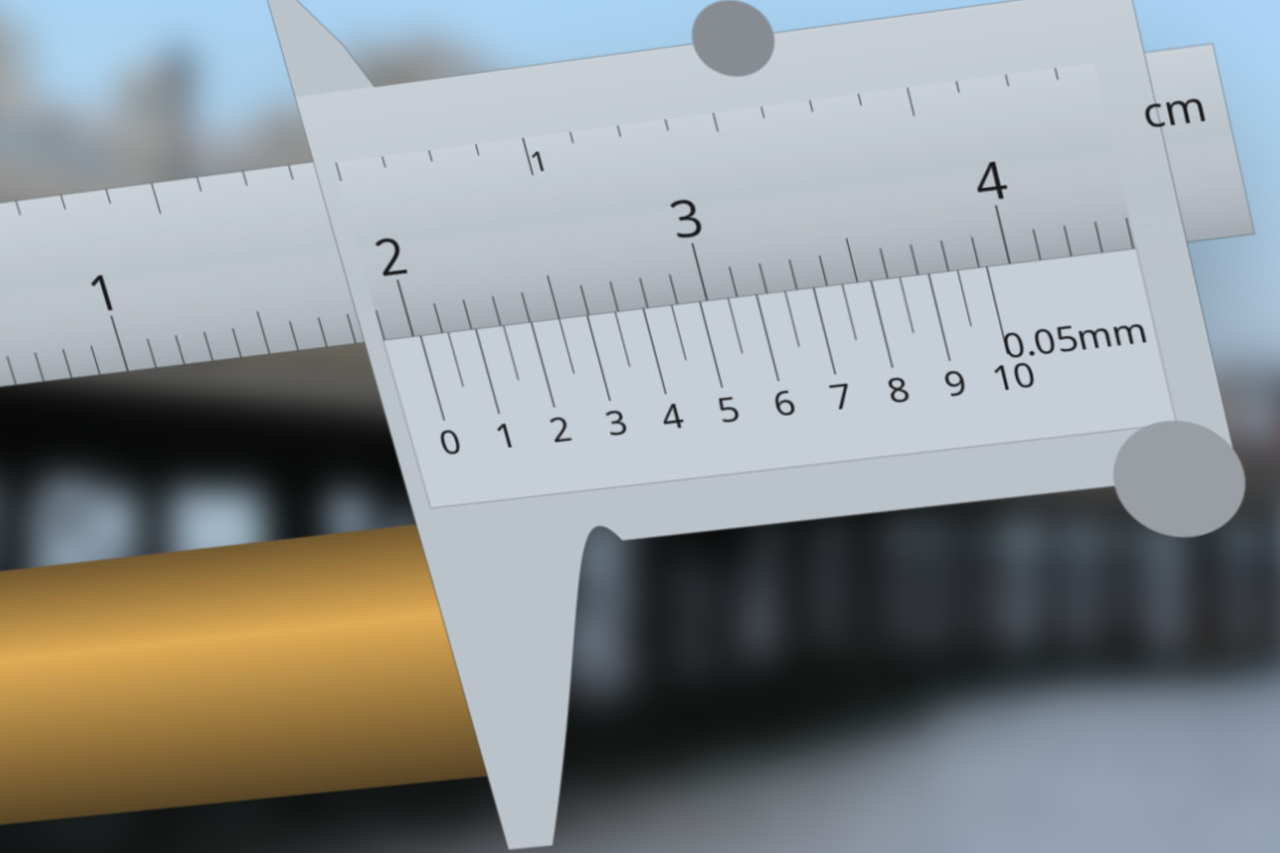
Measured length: 20.25 mm
